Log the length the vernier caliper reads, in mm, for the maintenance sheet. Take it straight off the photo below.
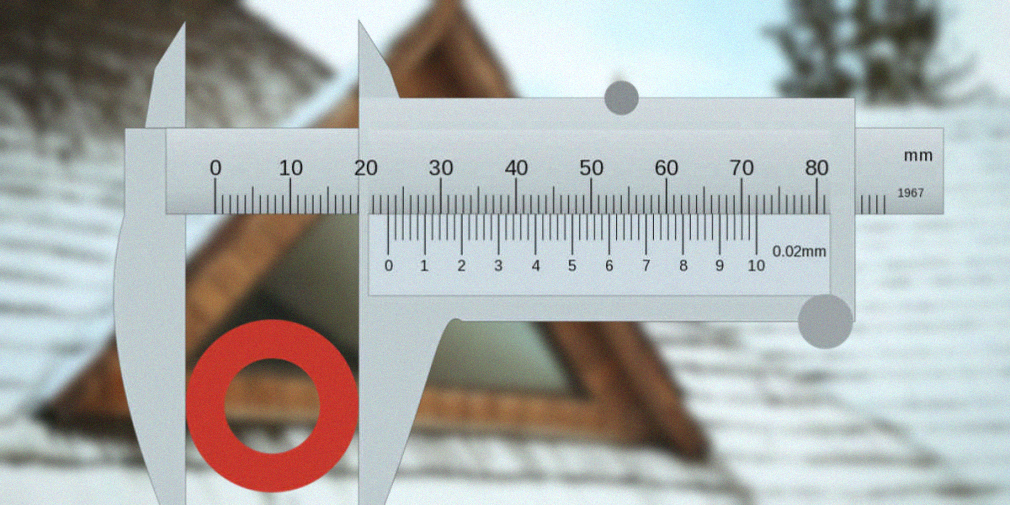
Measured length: 23.0 mm
